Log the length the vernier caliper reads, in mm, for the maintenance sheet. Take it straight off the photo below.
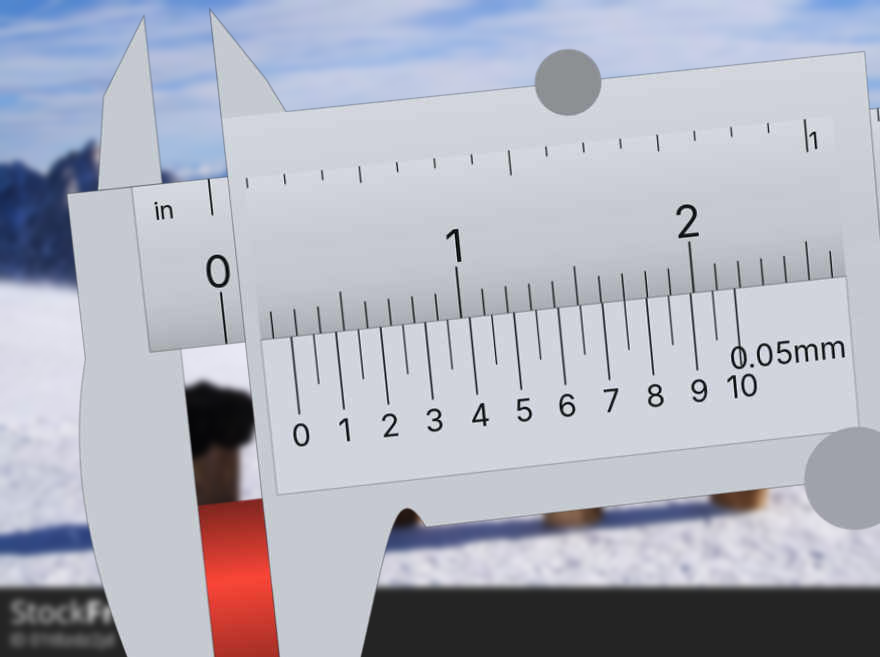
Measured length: 2.75 mm
